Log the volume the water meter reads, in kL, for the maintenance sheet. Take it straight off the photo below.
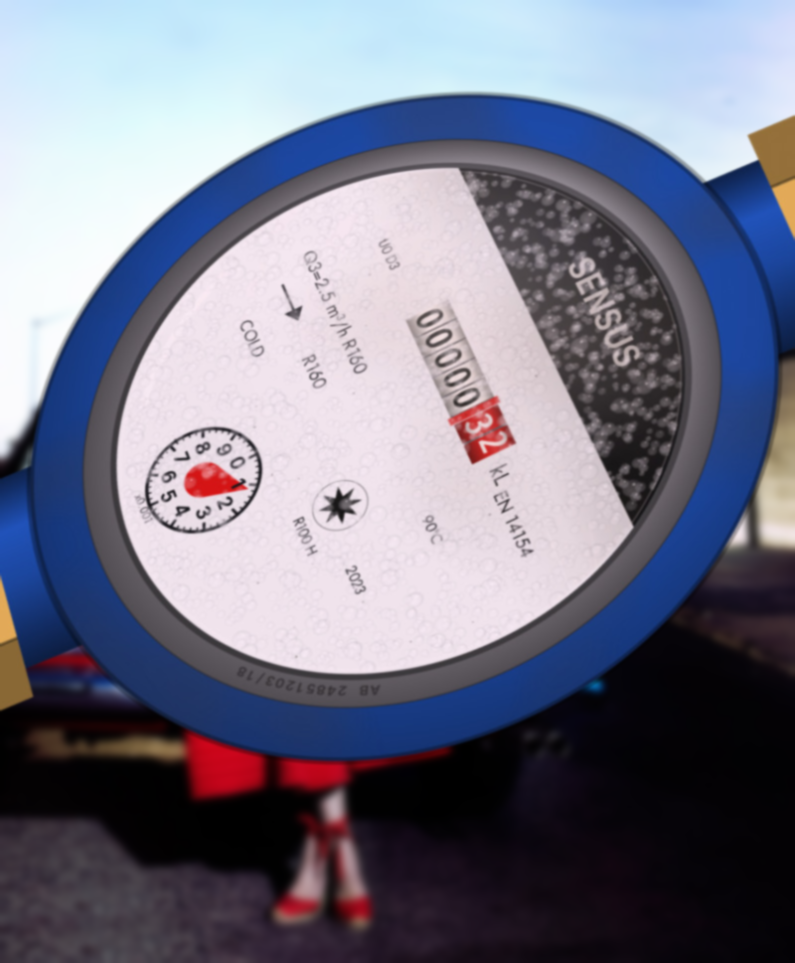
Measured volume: 0.321 kL
